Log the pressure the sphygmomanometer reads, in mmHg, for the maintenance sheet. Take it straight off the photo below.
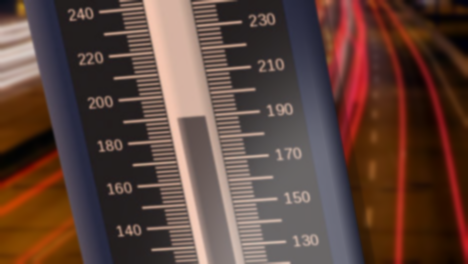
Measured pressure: 190 mmHg
